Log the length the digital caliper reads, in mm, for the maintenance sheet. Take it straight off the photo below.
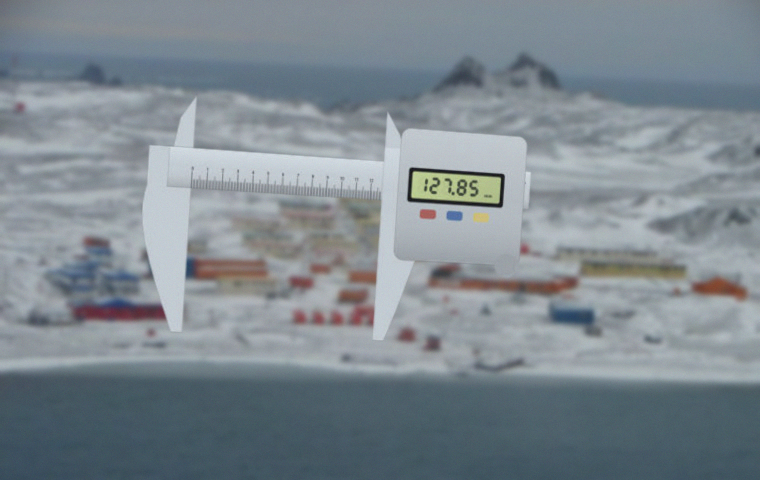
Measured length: 127.85 mm
